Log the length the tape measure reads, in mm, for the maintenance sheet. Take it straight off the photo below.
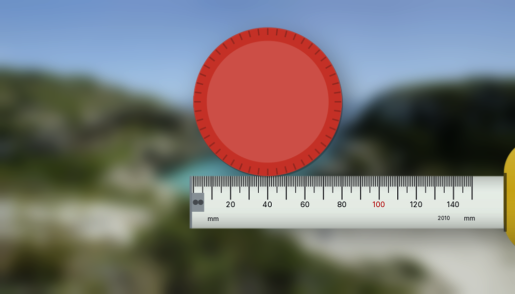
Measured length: 80 mm
